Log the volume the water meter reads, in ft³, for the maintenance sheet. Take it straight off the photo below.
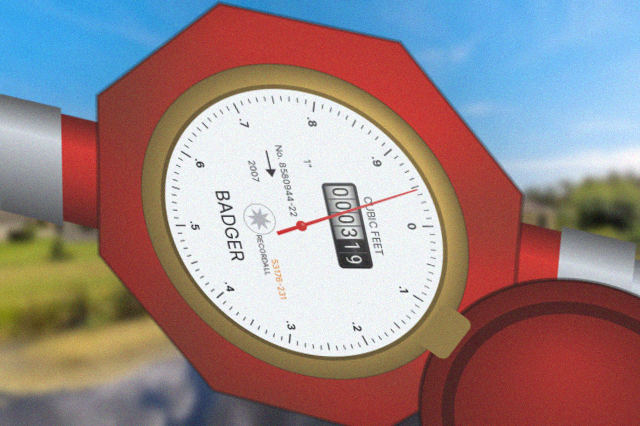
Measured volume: 318.95 ft³
